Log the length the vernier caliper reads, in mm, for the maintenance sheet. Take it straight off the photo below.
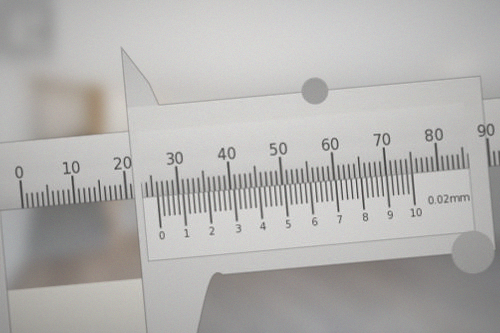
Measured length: 26.0 mm
